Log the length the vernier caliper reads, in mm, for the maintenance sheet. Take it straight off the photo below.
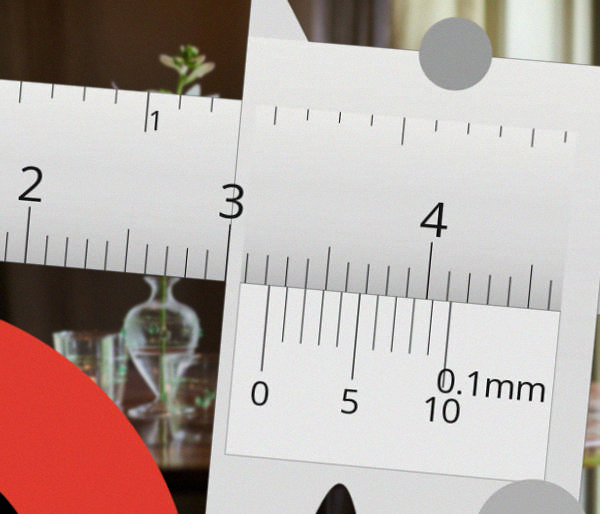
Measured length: 32.2 mm
